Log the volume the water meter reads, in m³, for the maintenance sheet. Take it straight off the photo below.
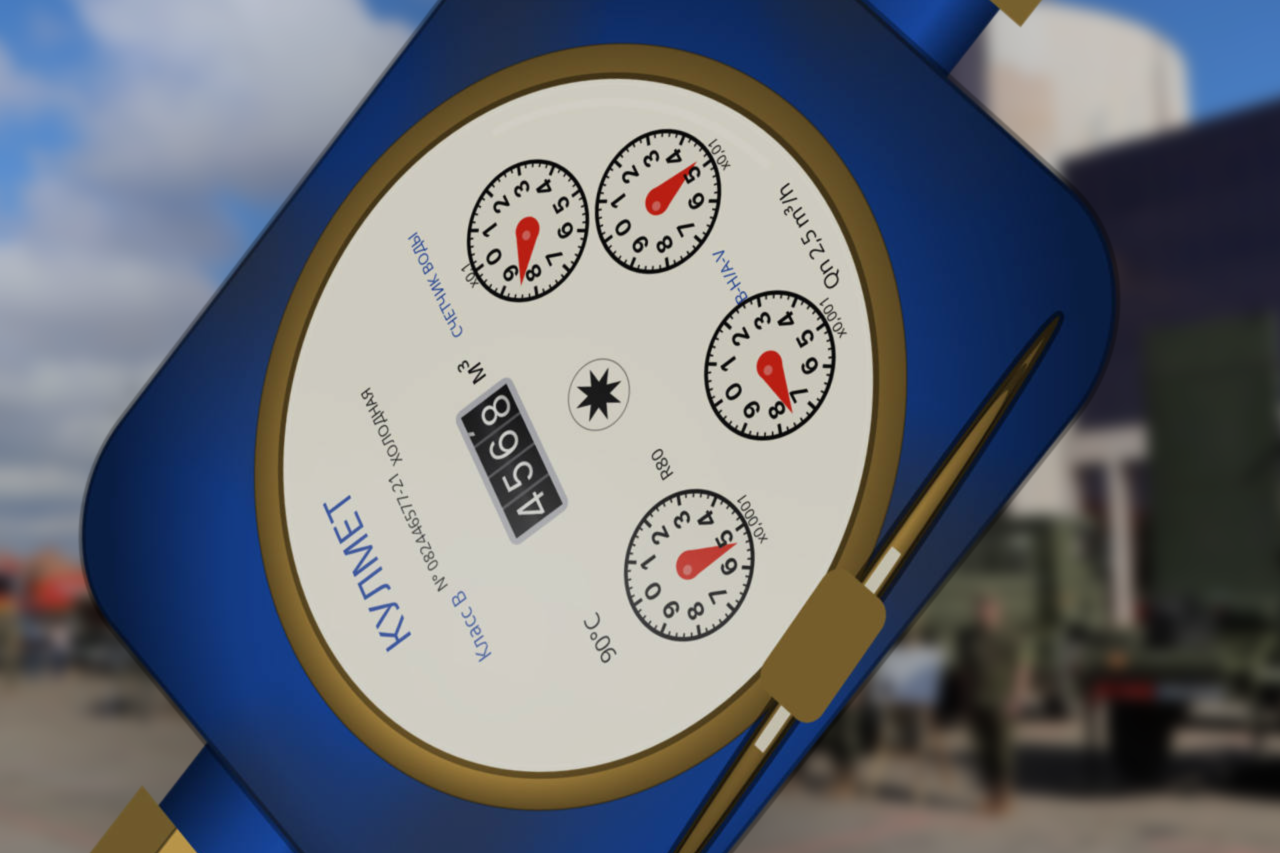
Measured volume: 4567.8475 m³
